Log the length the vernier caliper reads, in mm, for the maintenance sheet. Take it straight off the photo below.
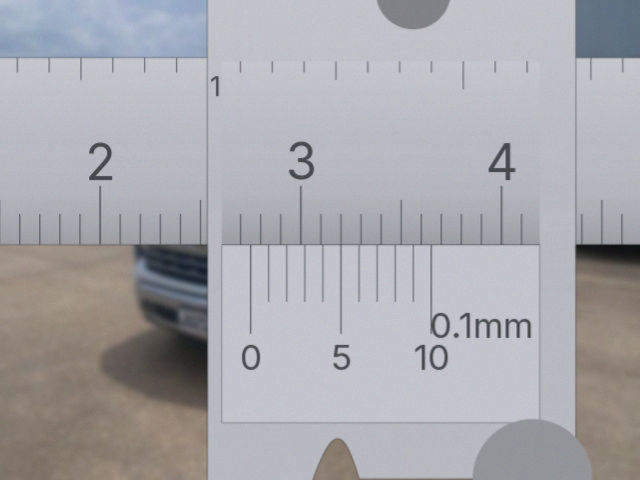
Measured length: 27.5 mm
